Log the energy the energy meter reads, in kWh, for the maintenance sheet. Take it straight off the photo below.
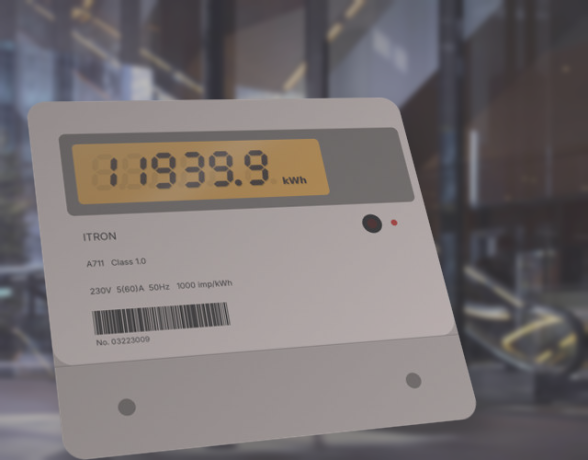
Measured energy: 11939.9 kWh
